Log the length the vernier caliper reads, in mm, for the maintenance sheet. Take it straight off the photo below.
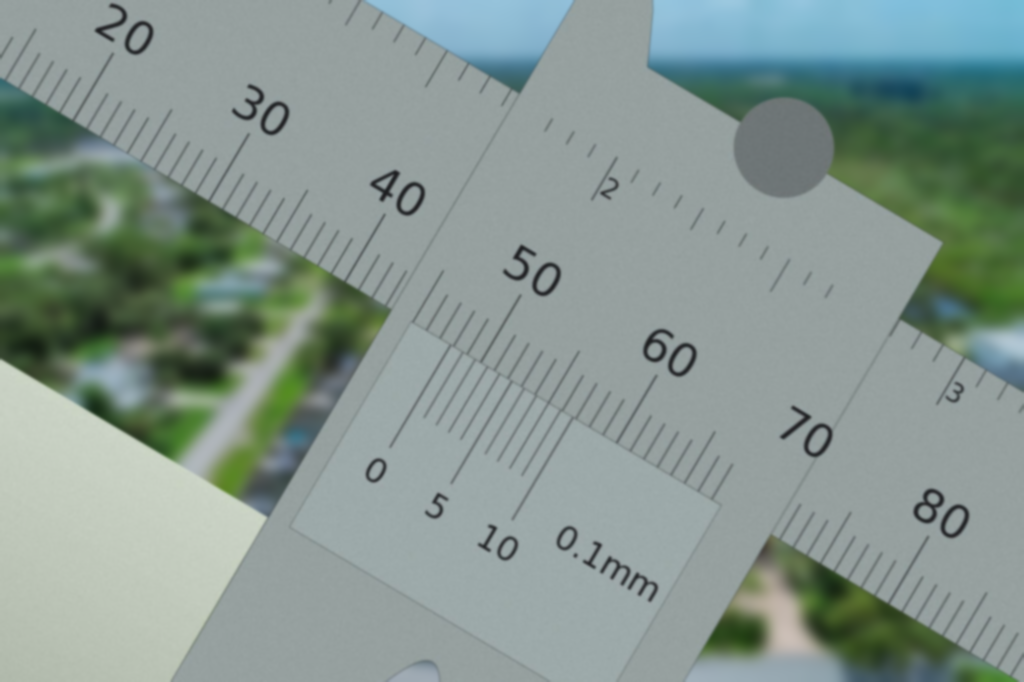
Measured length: 47.8 mm
